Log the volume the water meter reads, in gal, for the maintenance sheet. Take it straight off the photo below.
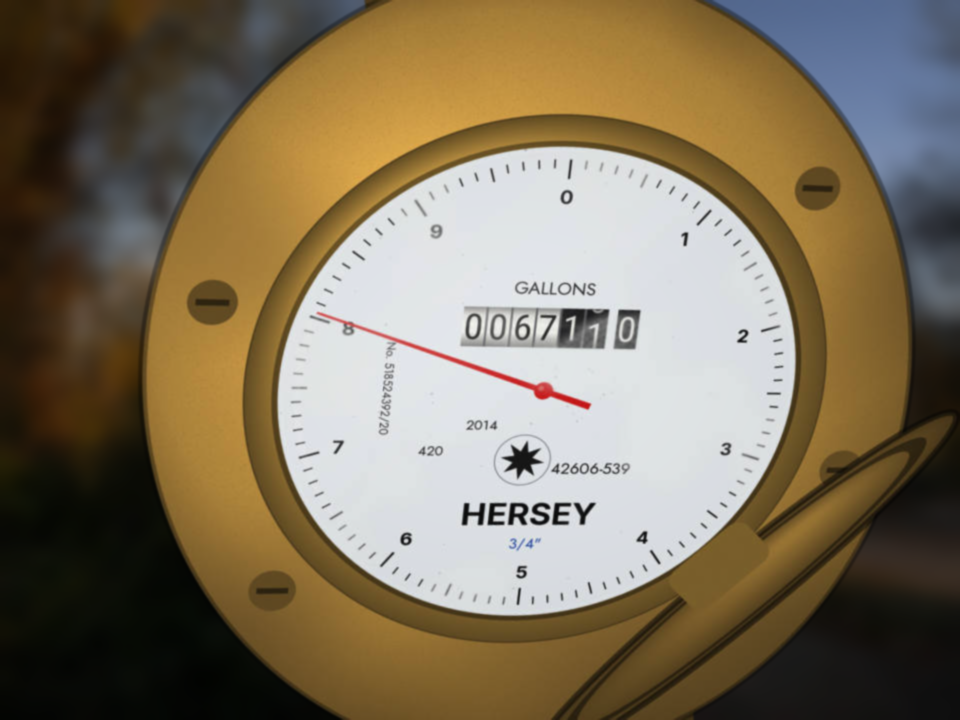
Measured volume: 67108.0 gal
